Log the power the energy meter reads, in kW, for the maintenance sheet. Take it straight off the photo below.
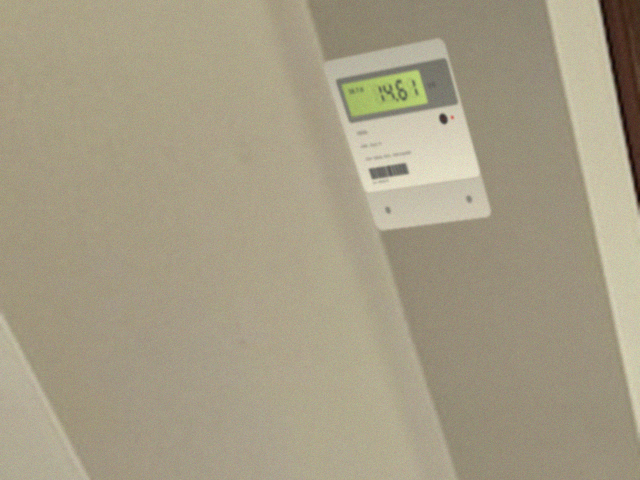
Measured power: 14.61 kW
